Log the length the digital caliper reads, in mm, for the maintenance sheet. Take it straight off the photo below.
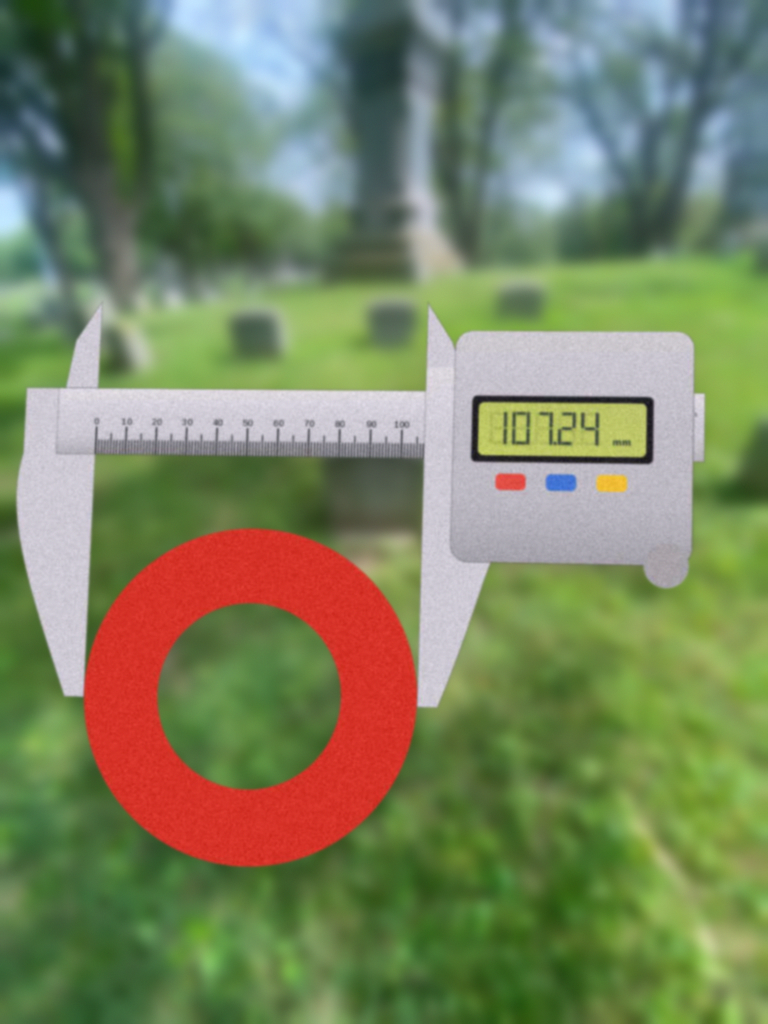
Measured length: 107.24 mm
